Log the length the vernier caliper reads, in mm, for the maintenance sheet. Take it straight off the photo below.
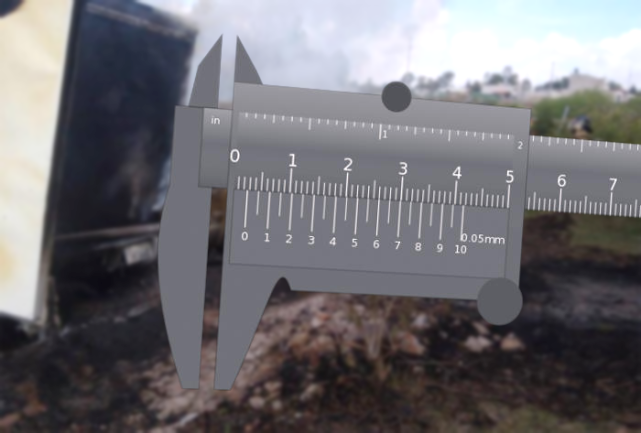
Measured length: 2.6 mm
